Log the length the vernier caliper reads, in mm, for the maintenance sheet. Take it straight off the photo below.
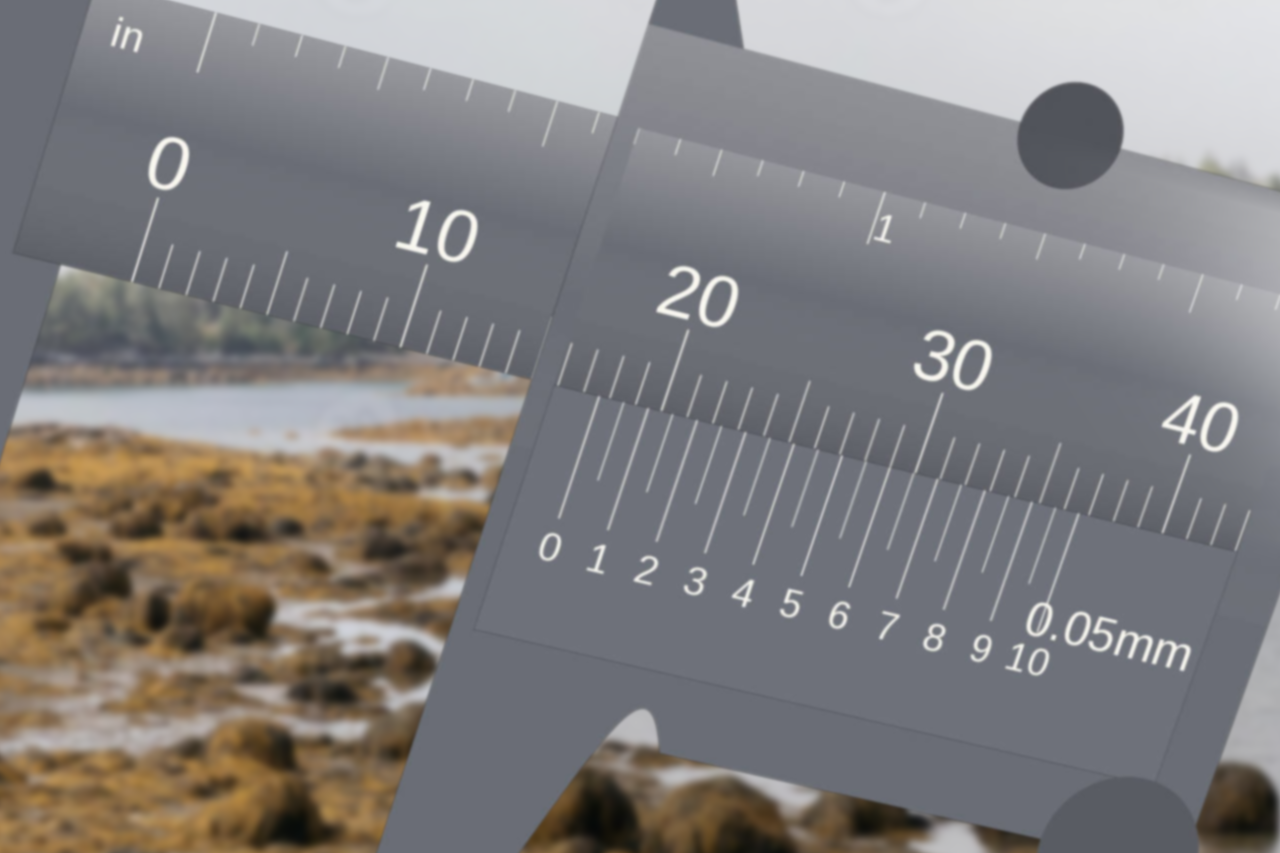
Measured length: 17.6 mm
